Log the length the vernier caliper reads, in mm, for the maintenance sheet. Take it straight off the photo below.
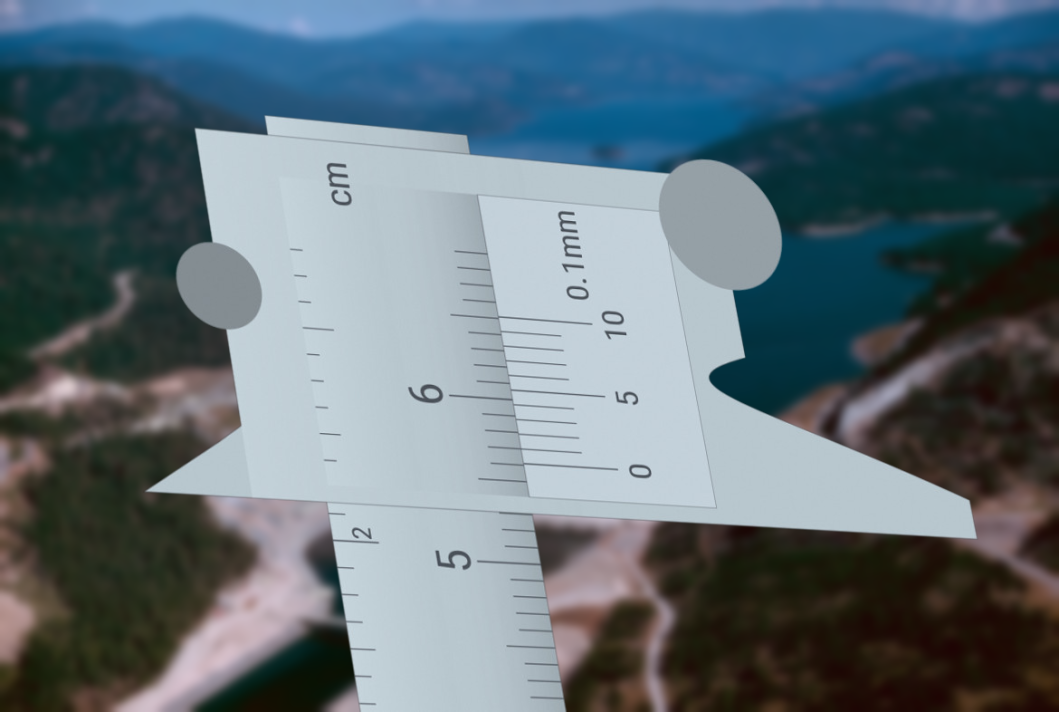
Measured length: 56.1 mm
